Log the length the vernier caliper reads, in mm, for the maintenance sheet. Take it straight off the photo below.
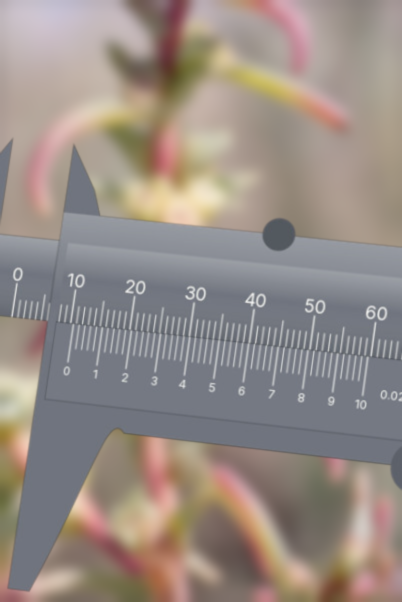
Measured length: 10.5 mm
